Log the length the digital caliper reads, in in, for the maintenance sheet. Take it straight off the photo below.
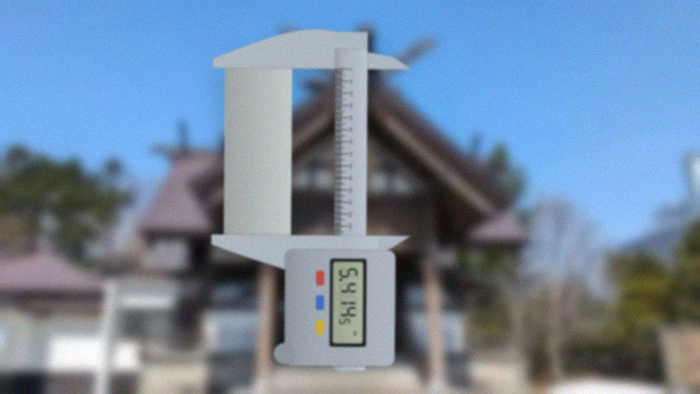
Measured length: 5.4145 in
